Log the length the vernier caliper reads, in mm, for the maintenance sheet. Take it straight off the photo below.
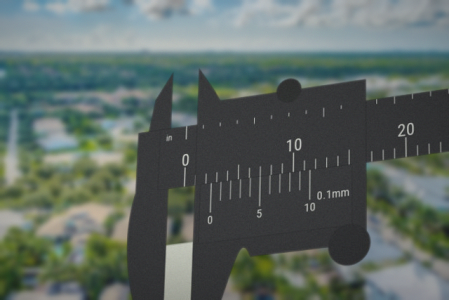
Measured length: 2.5 mm
